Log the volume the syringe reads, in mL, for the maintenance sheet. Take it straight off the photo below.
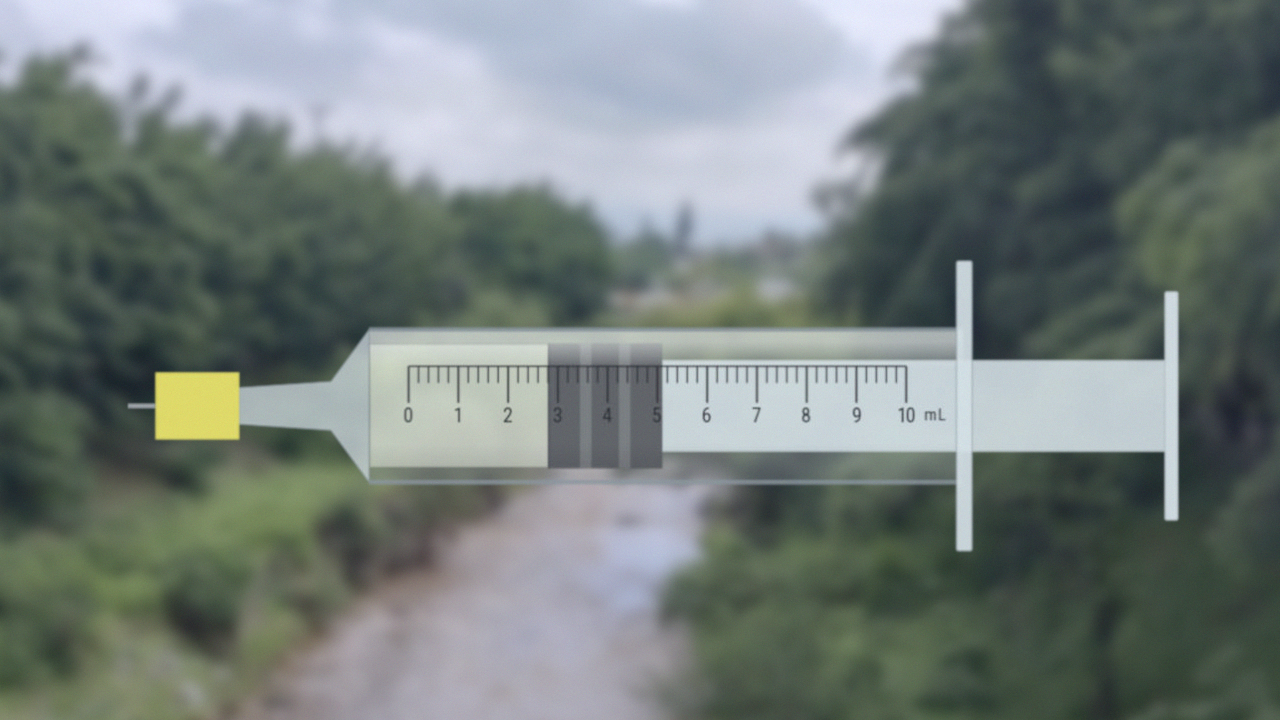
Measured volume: 2.8 mL
